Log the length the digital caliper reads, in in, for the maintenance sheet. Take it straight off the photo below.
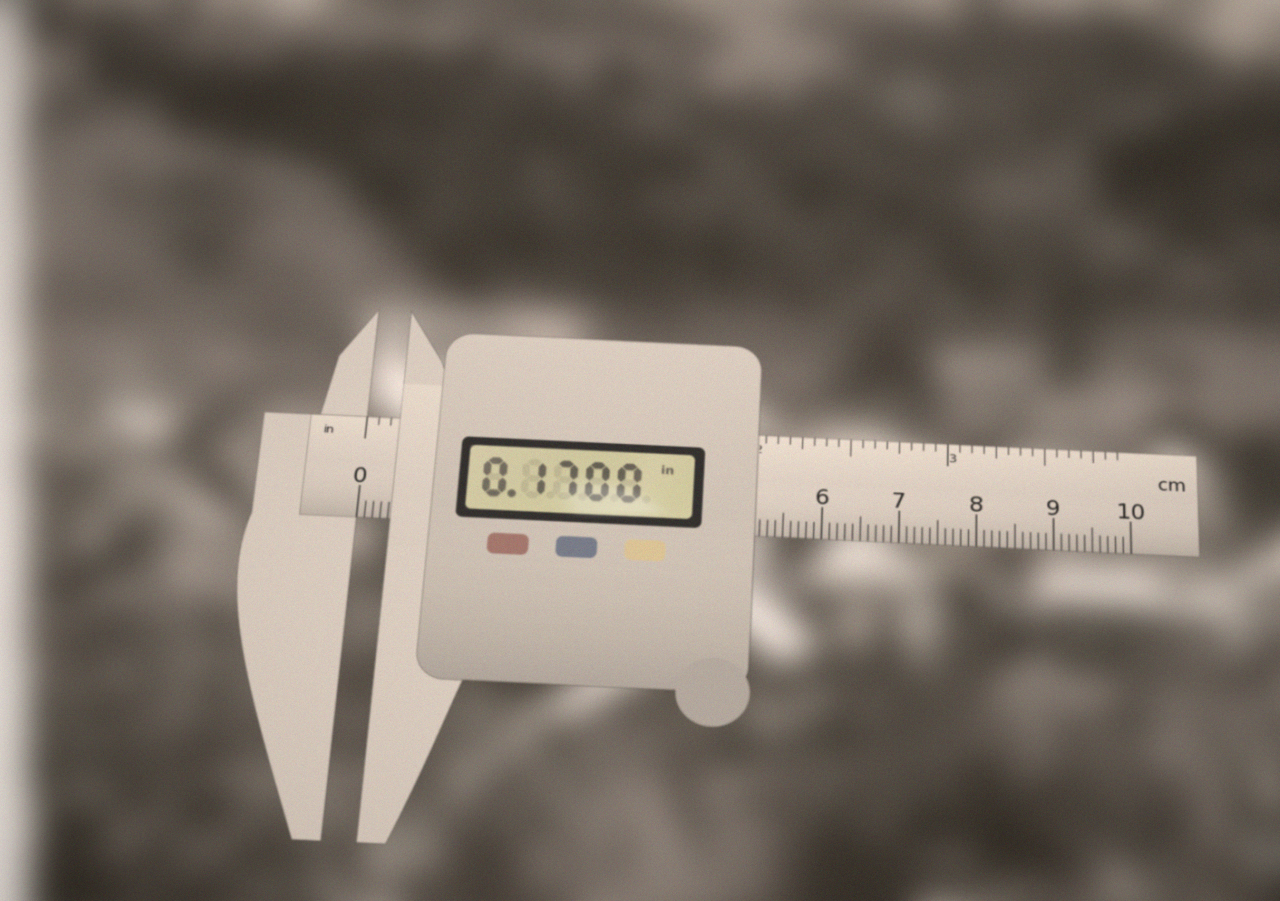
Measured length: 0.1700 in
